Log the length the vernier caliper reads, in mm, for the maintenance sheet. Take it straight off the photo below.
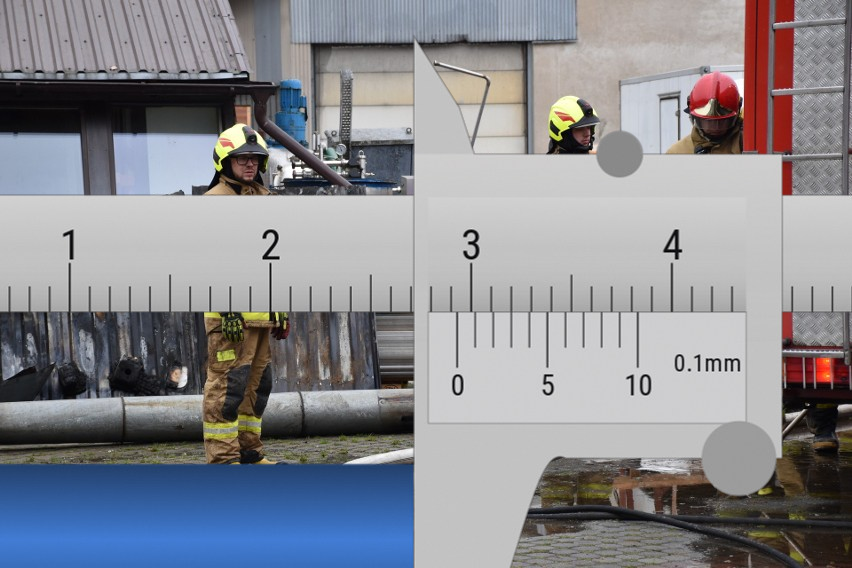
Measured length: 29.3 mm
